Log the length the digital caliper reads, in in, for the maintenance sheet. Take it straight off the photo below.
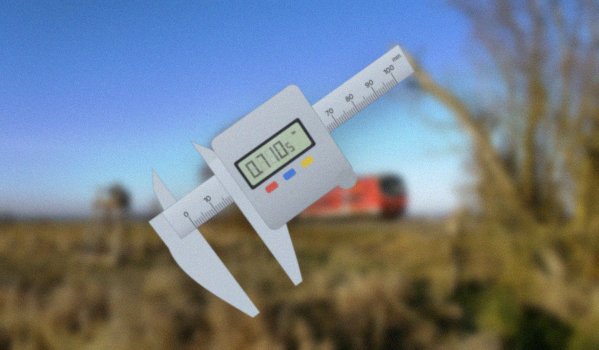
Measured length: 0.7105 in
